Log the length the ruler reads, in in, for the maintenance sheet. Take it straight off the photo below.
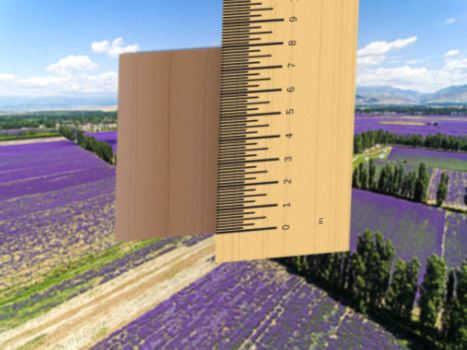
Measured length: 8 in
